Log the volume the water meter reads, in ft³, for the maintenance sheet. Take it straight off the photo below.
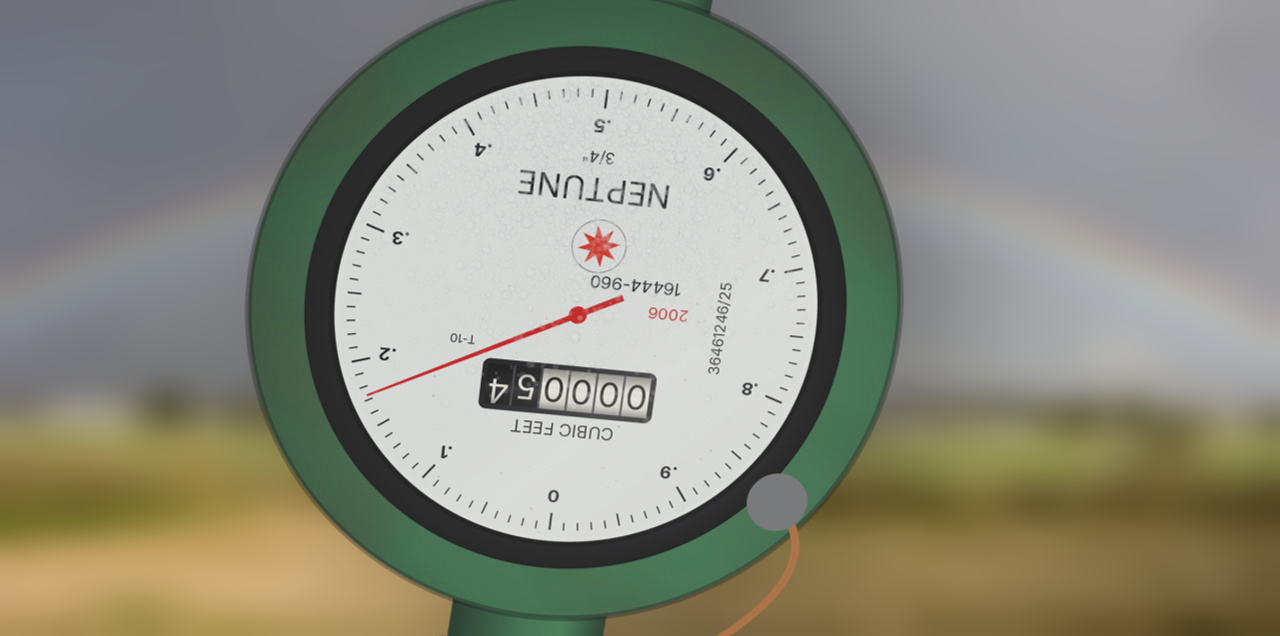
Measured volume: 54.17 ft³
